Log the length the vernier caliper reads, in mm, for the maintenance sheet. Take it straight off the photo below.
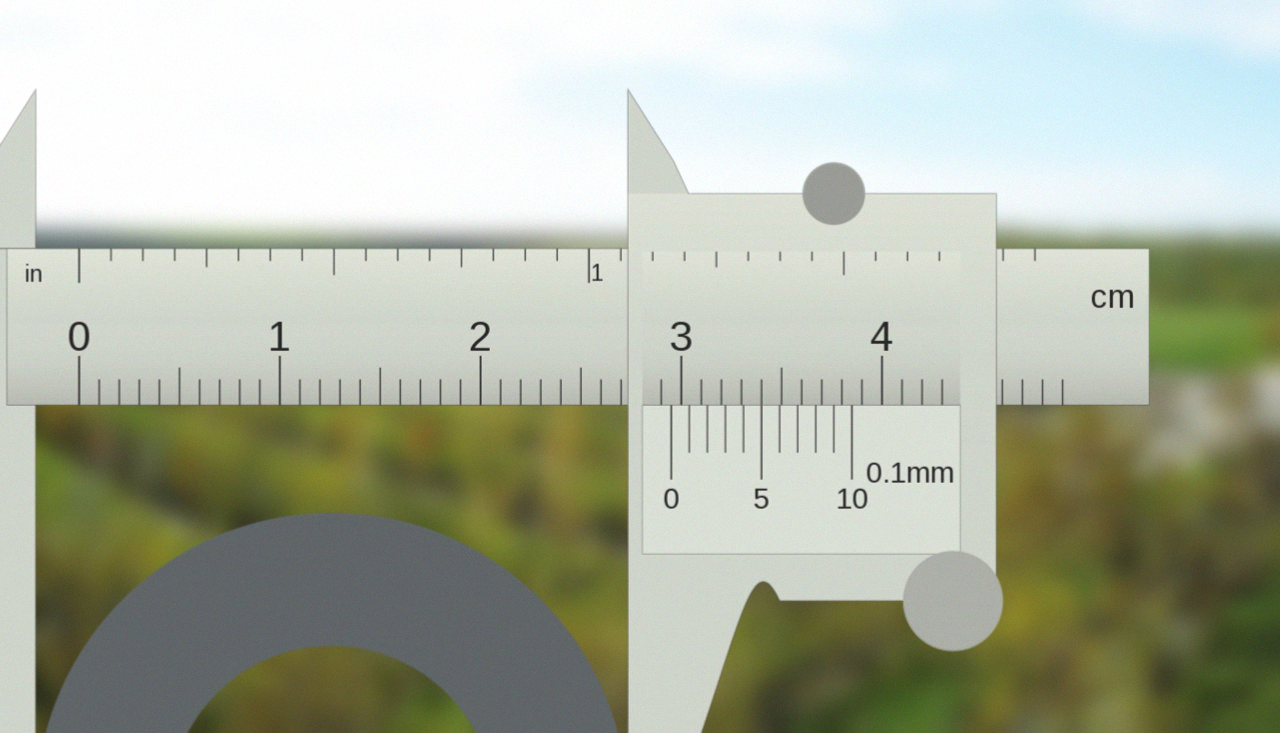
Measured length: 29.5 mm
